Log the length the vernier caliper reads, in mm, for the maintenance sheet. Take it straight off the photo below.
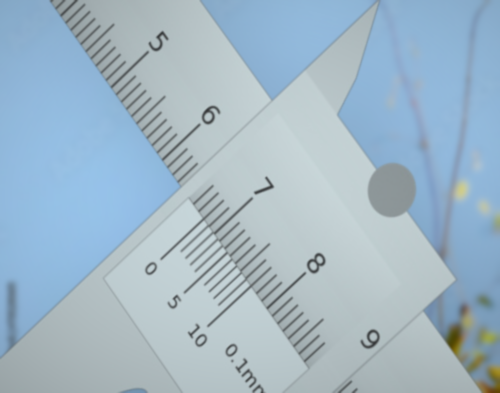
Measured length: 68.0 mm
